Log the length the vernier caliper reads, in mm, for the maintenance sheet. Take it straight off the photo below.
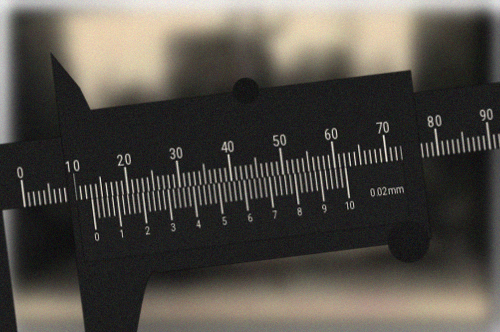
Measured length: 13.0 mm
